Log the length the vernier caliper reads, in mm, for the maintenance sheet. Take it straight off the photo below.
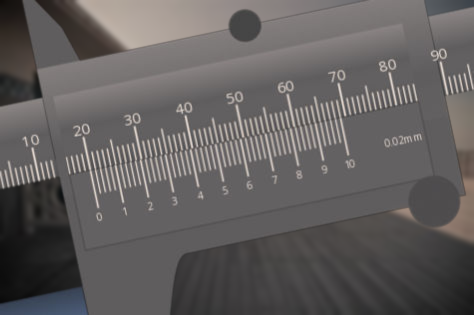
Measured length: 20.0 mm
